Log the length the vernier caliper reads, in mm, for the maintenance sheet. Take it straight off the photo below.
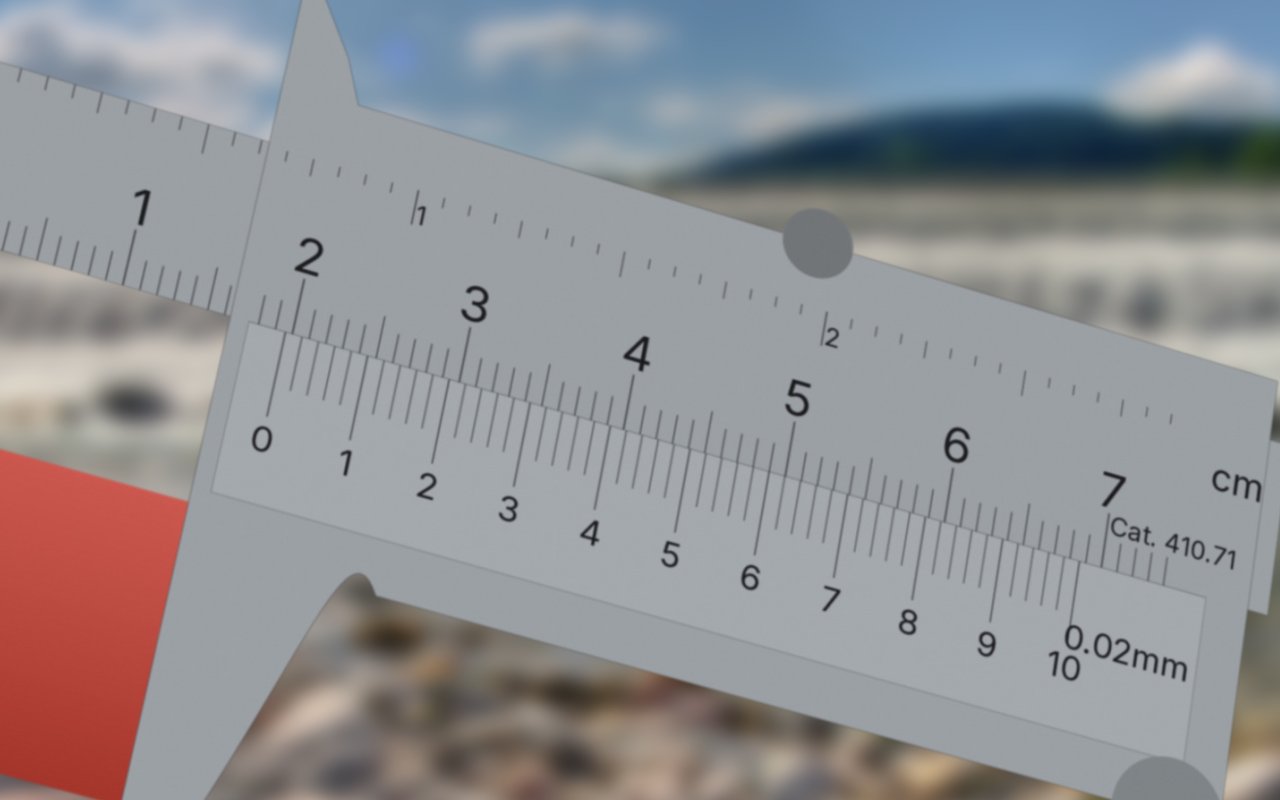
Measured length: 19.6 mm
